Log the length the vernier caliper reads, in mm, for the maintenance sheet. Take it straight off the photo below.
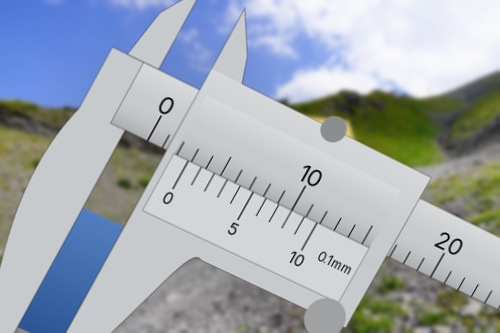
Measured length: 2.8 mm
